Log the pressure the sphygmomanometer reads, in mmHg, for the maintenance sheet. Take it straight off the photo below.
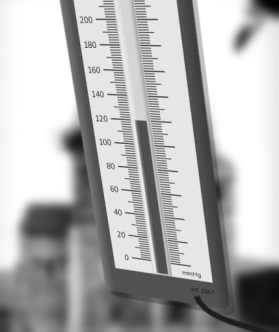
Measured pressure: 120 mmHg
